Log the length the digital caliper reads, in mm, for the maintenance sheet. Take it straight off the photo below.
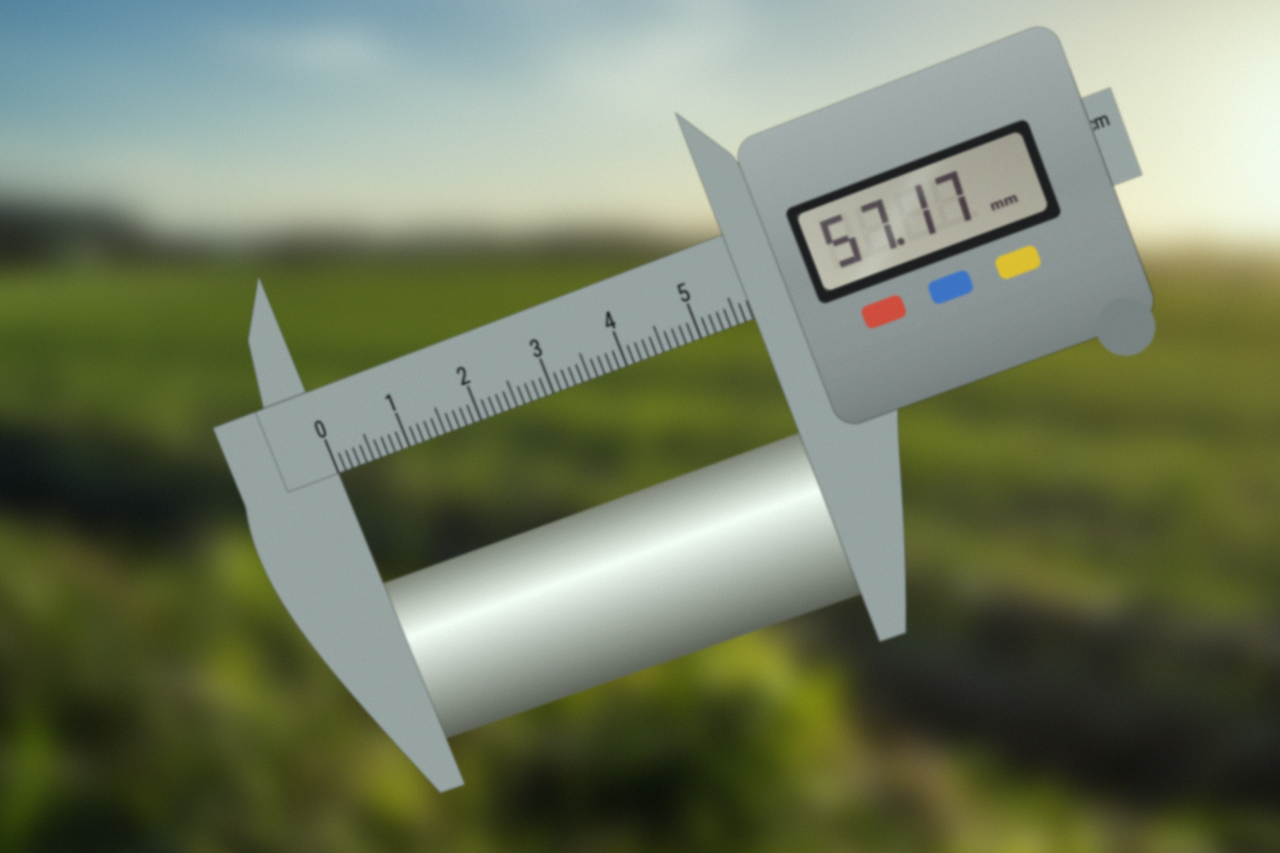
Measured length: 57.17 mm
